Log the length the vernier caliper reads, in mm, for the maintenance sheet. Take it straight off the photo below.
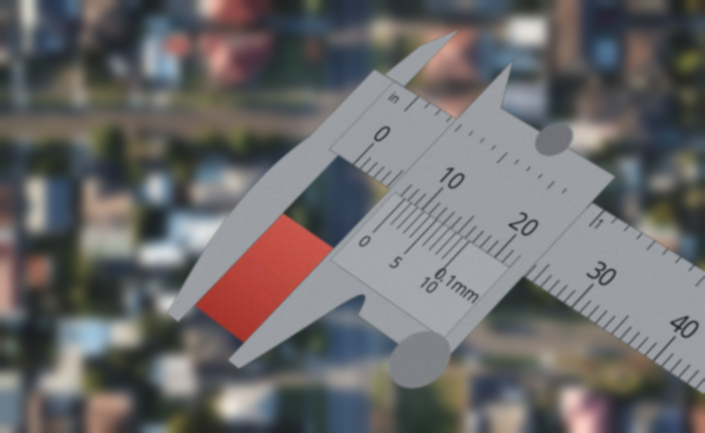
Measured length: 7.6 mm
